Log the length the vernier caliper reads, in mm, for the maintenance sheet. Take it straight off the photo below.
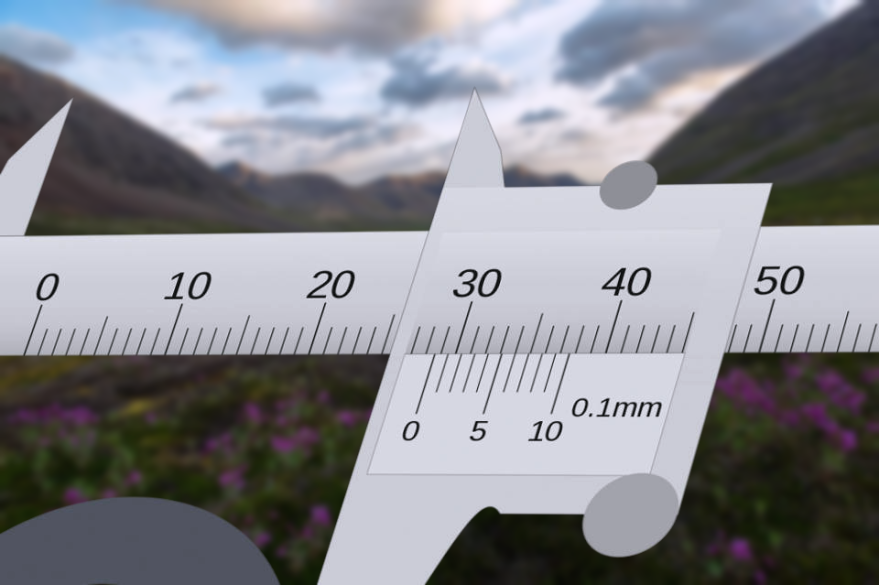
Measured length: 28.6 mm
